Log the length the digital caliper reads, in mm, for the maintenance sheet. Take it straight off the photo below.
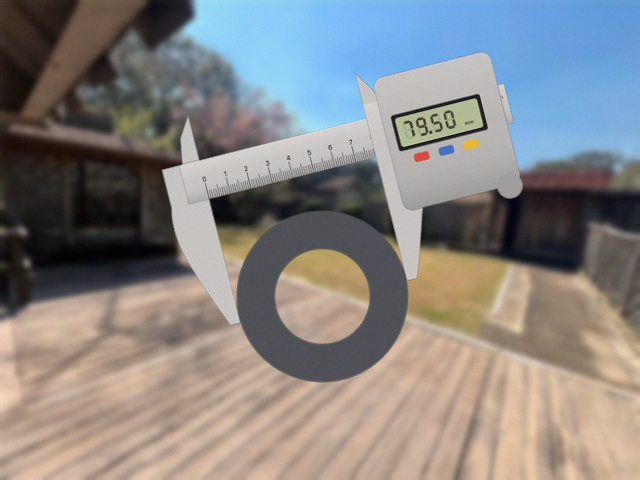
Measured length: 79.50 mm
